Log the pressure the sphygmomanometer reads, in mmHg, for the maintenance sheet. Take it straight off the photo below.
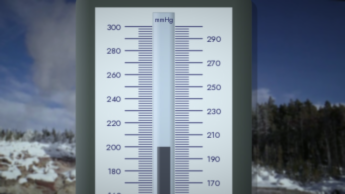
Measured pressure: 200 mmHg
